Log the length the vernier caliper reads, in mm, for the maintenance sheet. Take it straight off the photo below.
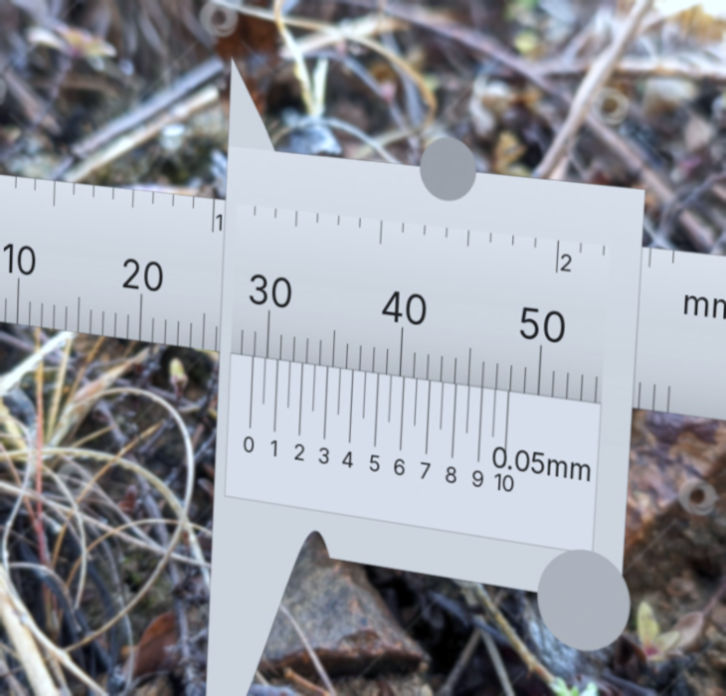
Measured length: 28.9 mm
